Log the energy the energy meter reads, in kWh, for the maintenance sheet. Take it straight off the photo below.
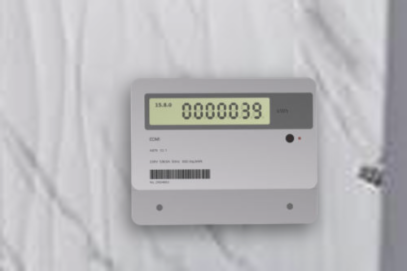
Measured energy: 39 kWh
